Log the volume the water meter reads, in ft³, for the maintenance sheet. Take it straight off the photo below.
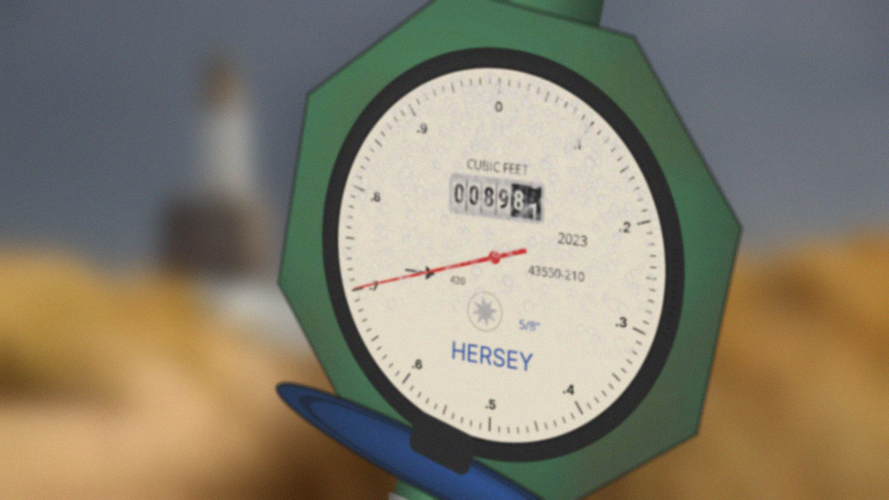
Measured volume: 8980.70 ft³
